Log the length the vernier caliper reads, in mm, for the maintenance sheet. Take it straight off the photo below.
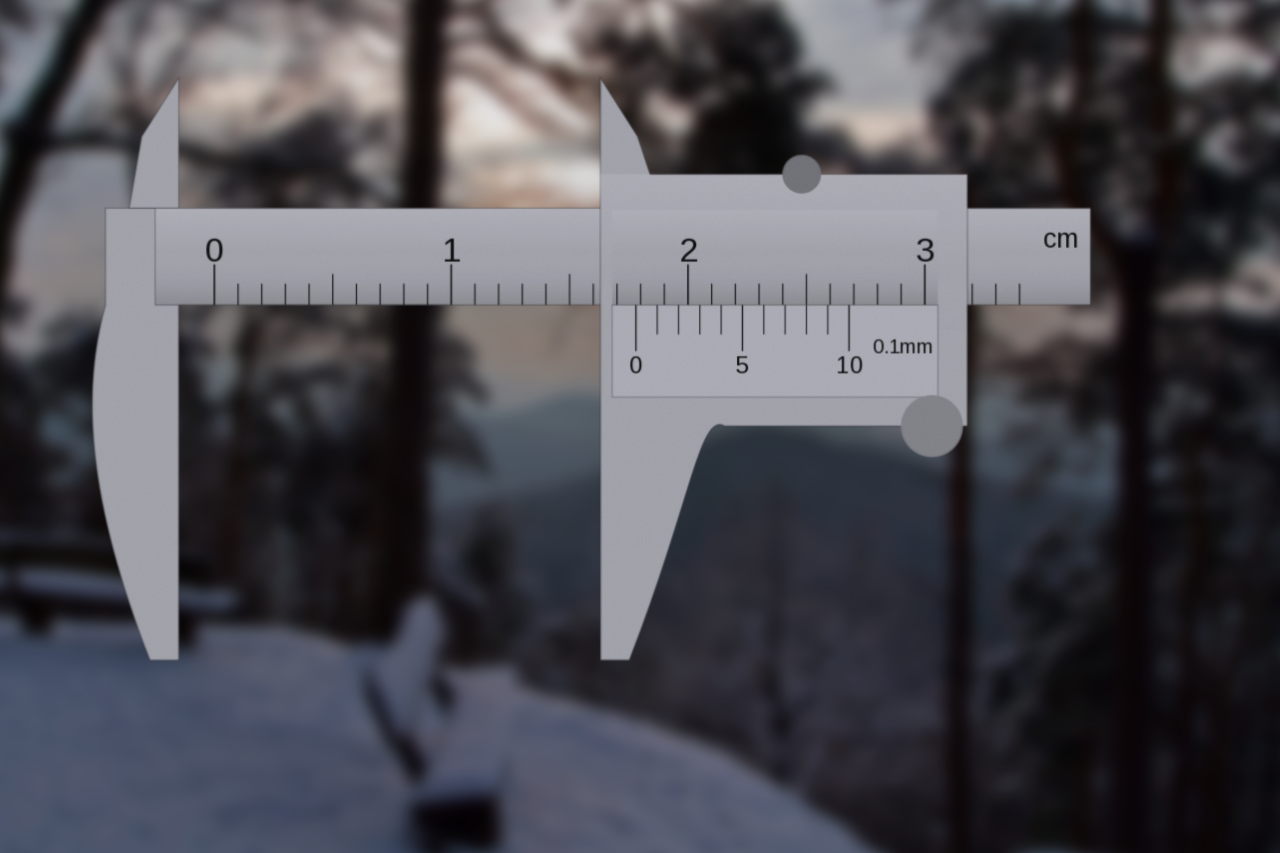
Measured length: 17.8 mm
